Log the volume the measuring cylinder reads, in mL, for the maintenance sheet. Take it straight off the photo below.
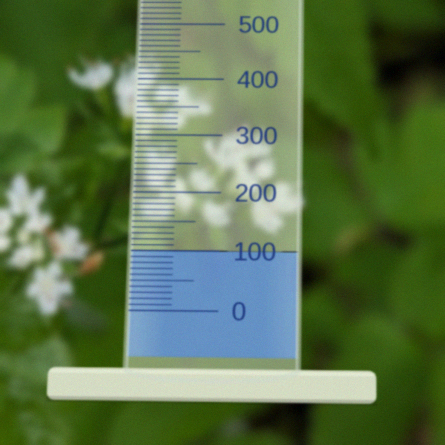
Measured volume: 100 mL
